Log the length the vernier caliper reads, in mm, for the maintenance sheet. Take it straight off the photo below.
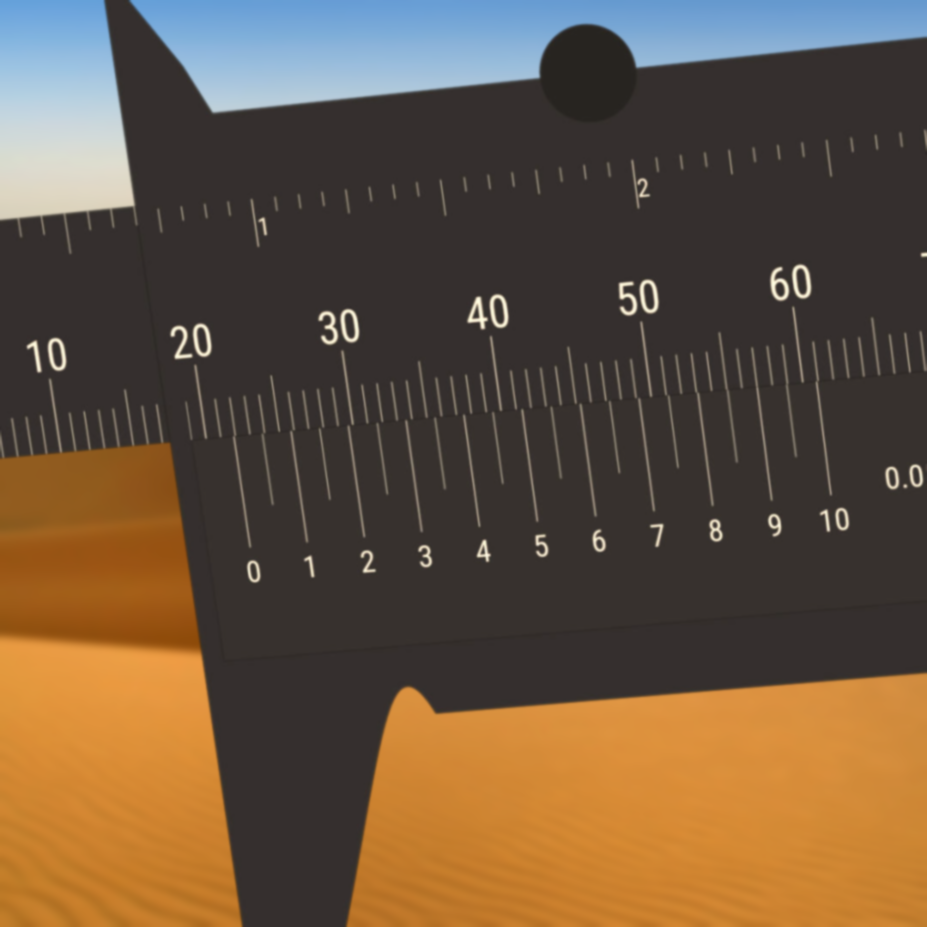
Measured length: 21.9 mm
